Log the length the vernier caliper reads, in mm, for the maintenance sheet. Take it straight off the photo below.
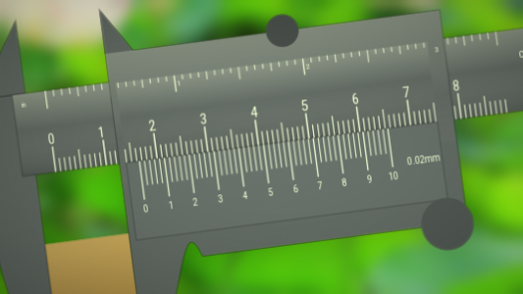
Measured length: 16.5 mm
